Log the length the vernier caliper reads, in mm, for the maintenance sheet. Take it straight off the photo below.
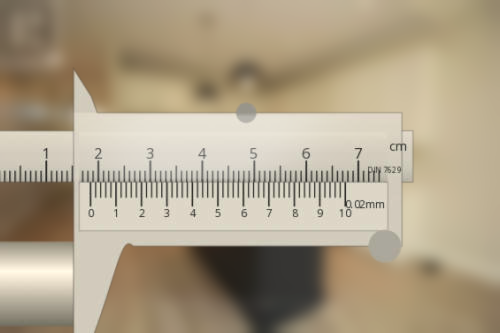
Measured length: 18.5 mm
